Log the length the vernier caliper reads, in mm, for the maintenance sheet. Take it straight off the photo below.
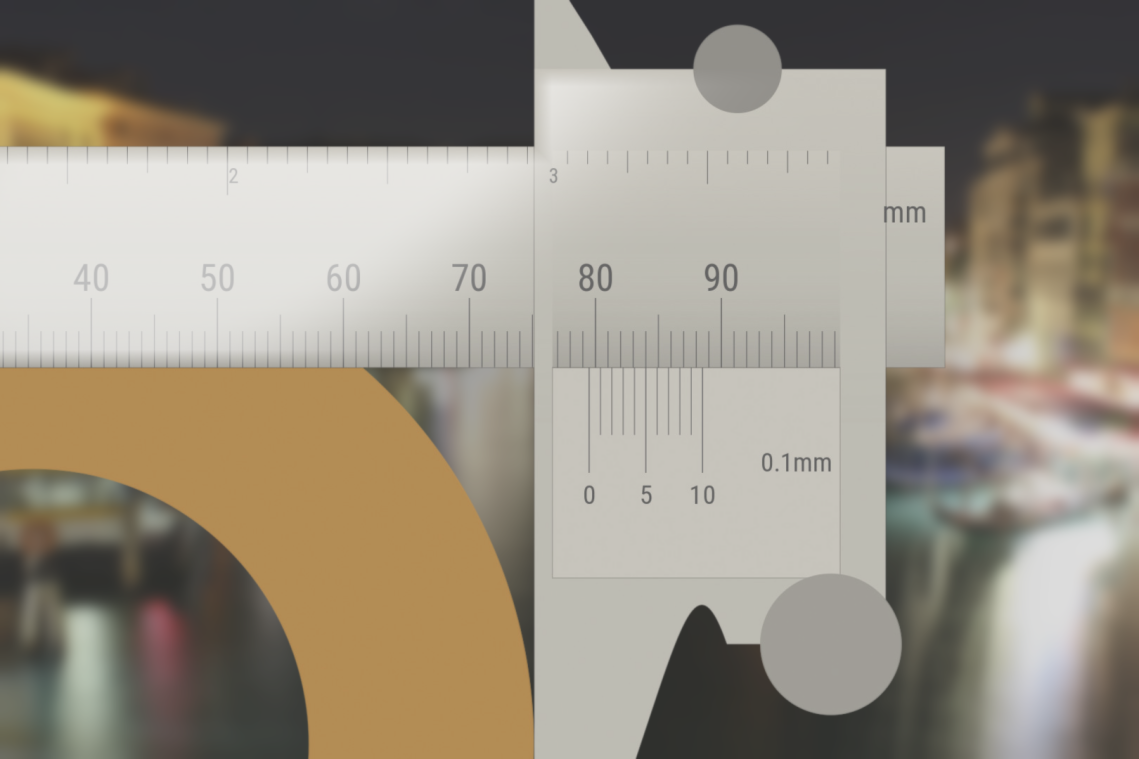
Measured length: 79.5 mm
